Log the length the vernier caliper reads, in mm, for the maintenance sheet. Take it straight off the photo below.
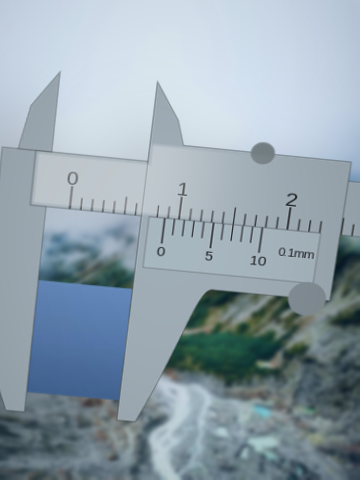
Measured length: 8.7 mm
